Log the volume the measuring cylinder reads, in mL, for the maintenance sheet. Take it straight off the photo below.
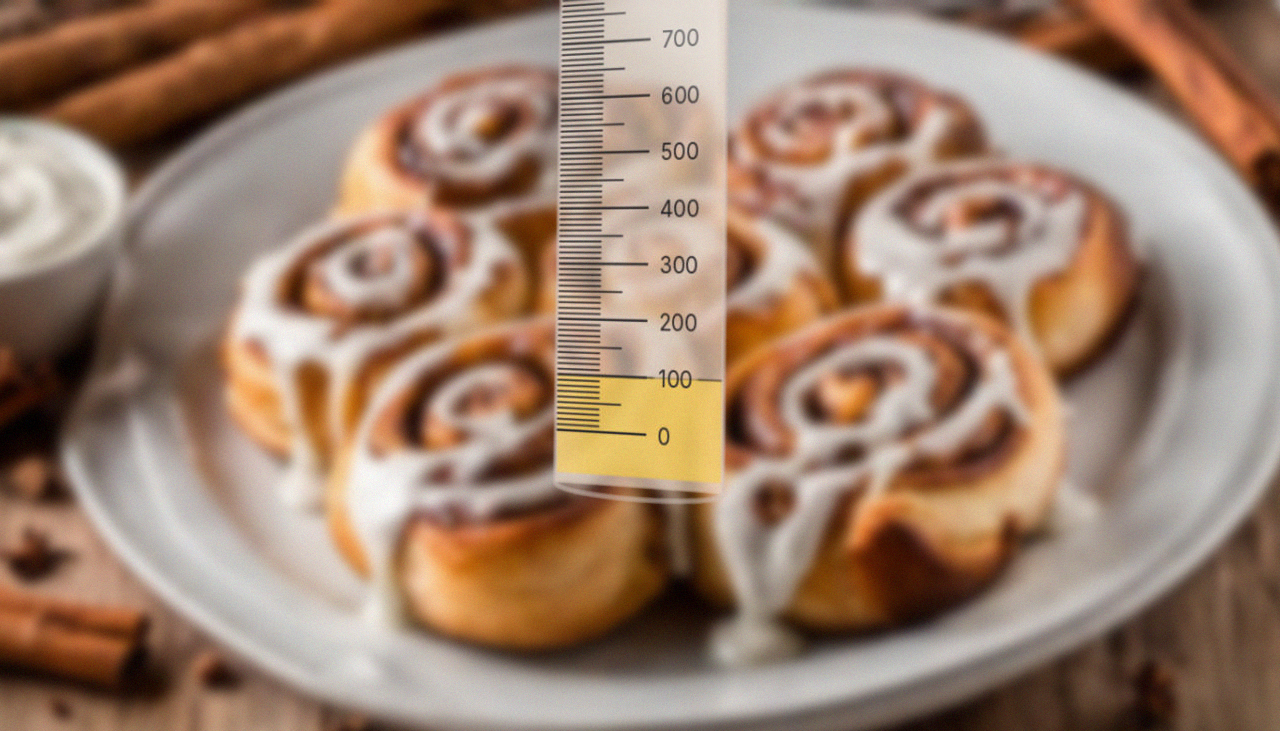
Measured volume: 100 mL
